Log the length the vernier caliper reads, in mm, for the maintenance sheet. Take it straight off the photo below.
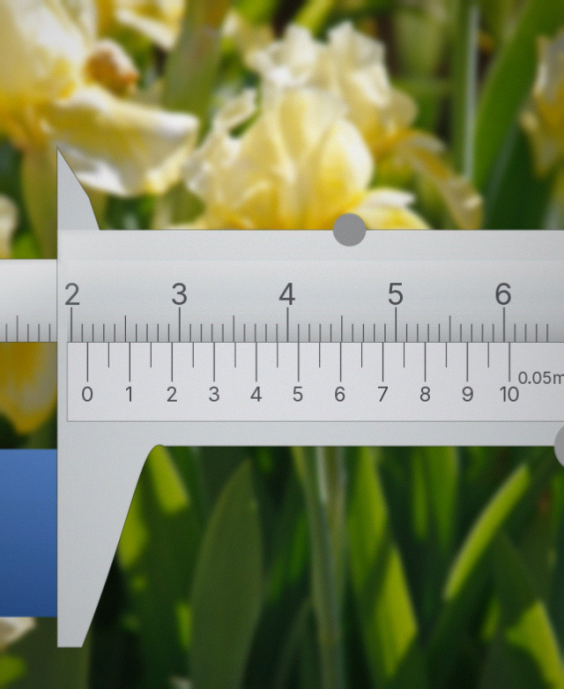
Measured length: 21.5 mm
